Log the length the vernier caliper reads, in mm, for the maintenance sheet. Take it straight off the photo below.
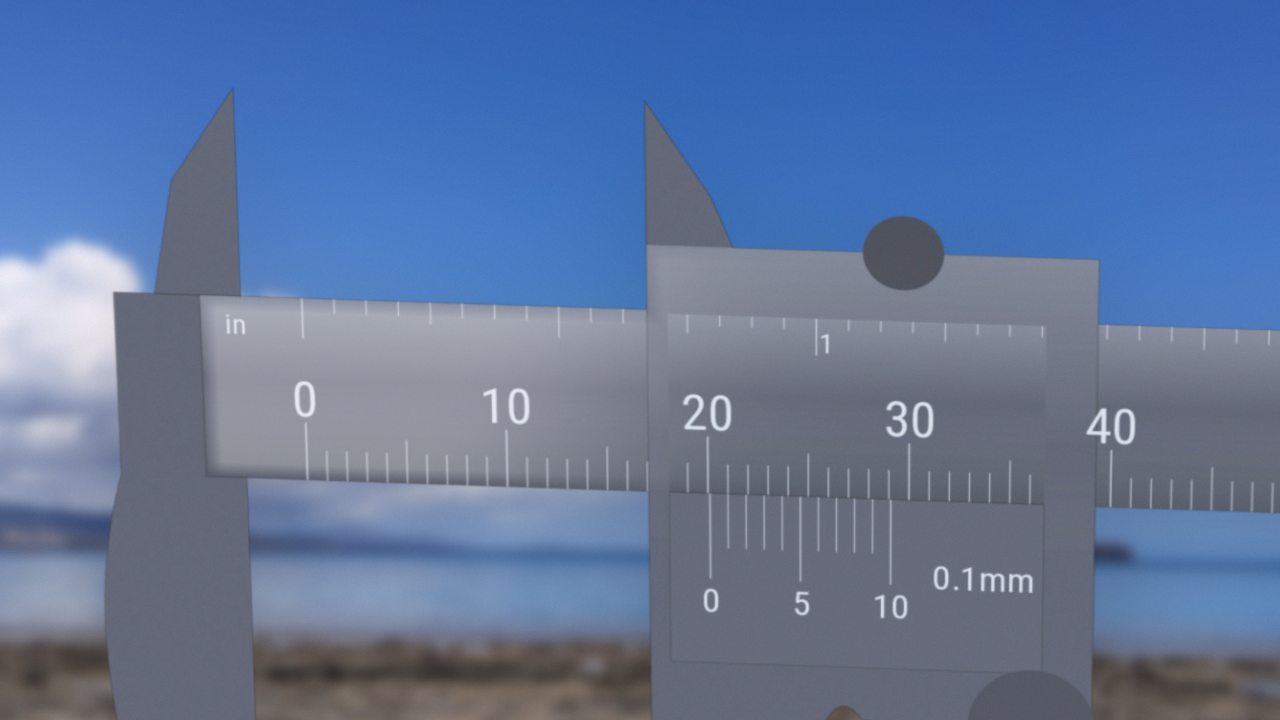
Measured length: 20.1 mm
